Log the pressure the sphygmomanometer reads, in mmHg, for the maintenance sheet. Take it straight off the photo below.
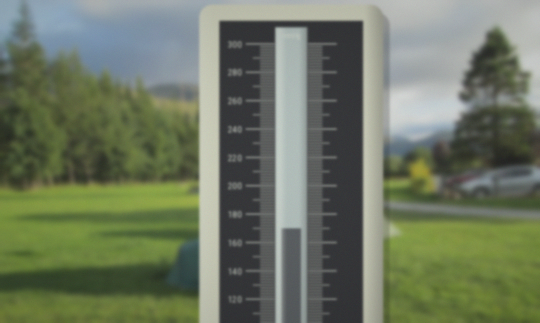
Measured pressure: 170 mmHg
